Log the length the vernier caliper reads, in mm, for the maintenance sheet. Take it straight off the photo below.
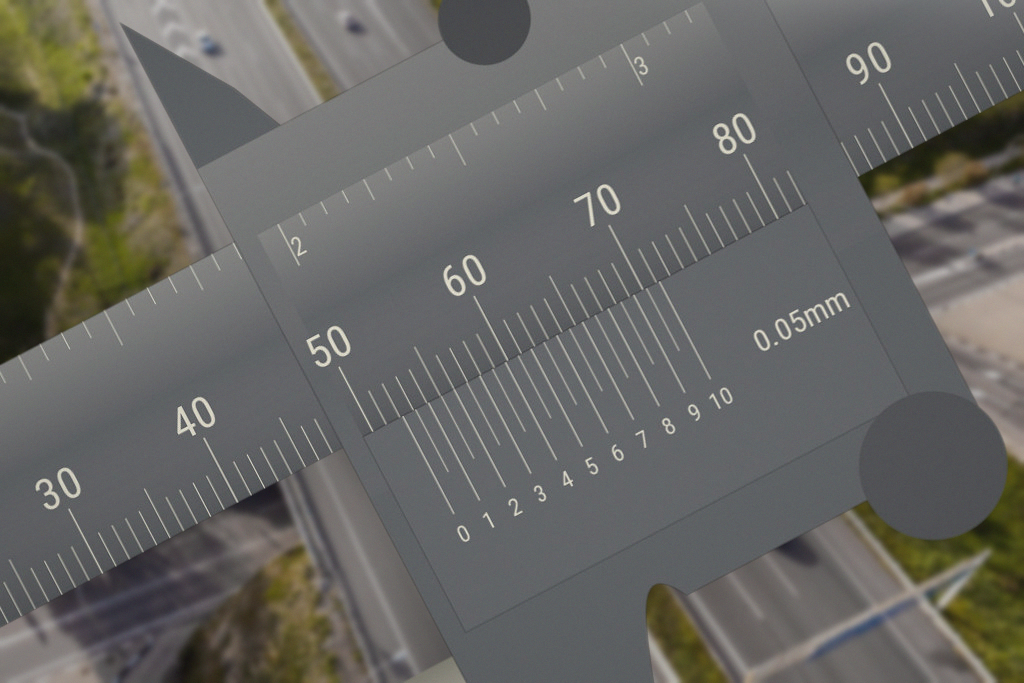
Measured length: 52.2 mm
